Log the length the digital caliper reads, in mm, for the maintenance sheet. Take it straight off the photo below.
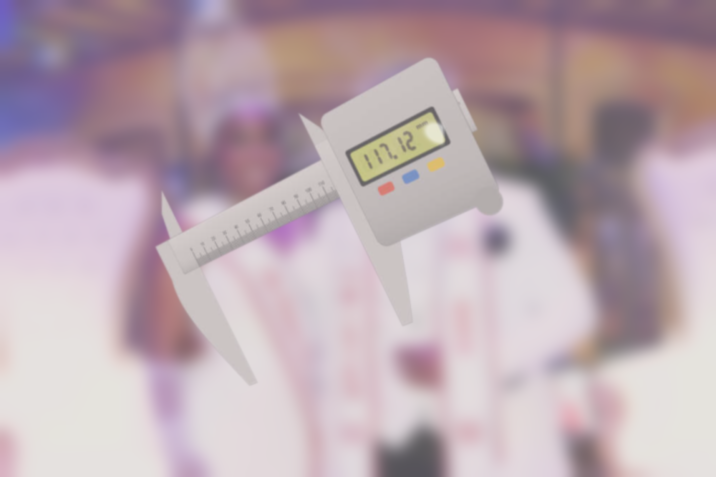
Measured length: 117.12 mm
